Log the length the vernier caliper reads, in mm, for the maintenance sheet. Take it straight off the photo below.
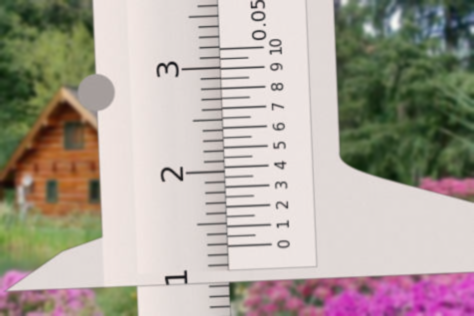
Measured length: 12.8 mm
